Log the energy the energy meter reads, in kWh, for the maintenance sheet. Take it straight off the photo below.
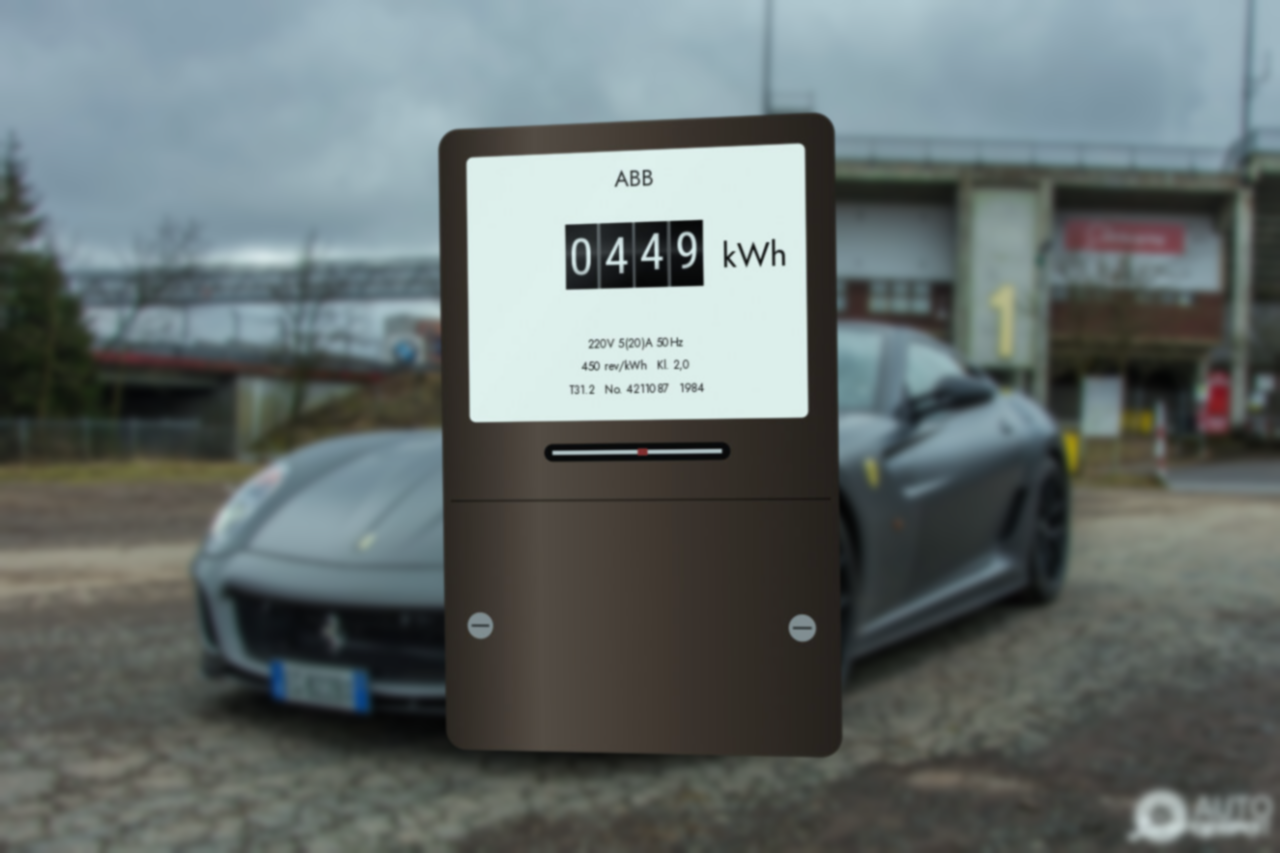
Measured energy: 449 kWh
